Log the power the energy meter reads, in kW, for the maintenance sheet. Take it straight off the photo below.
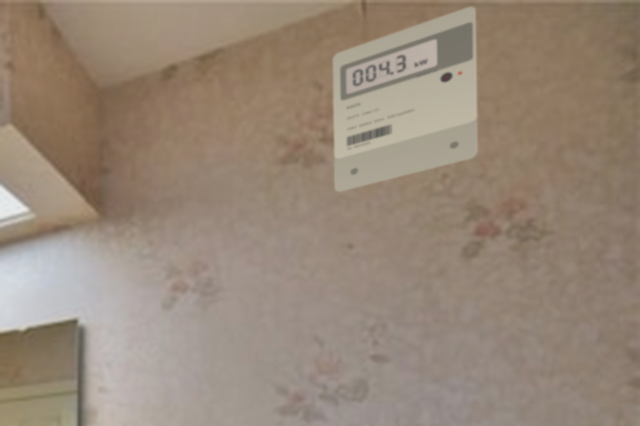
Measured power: 4.3 kW
